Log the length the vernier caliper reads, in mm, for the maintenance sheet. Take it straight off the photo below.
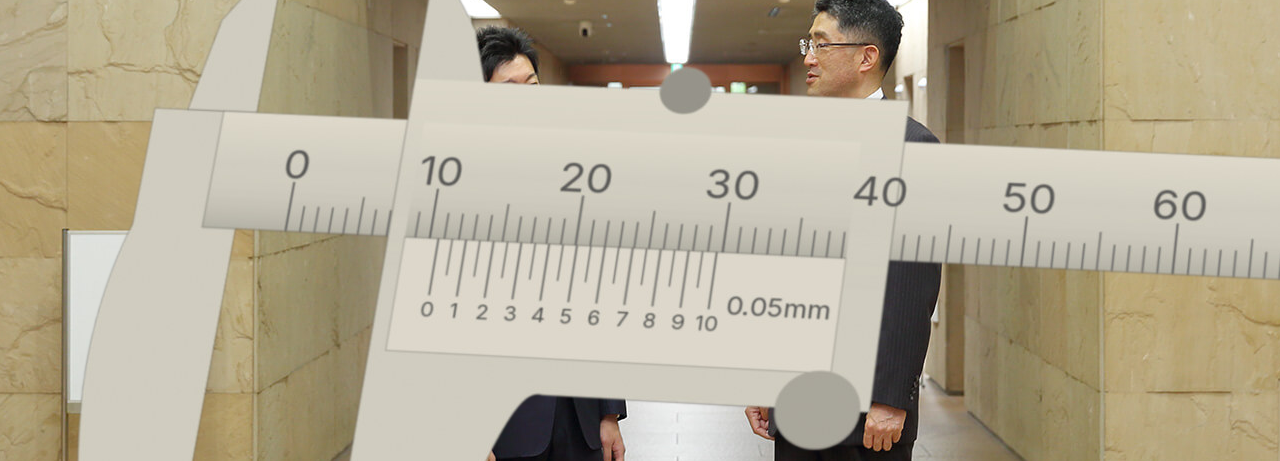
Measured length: 10.6 mm
